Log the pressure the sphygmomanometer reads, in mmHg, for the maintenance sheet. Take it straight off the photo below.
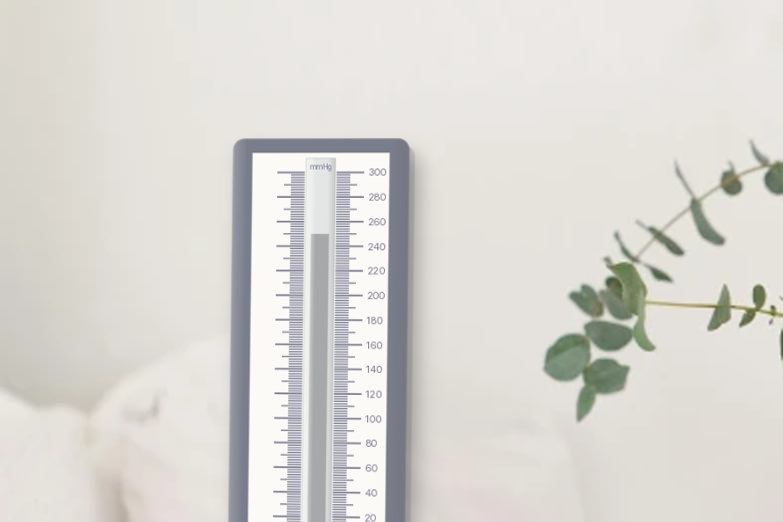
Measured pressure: 250 mmHg
